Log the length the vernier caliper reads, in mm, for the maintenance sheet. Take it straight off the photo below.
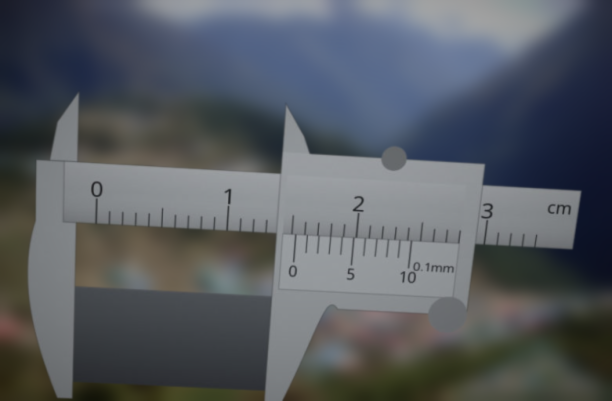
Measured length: 15.3 mm
